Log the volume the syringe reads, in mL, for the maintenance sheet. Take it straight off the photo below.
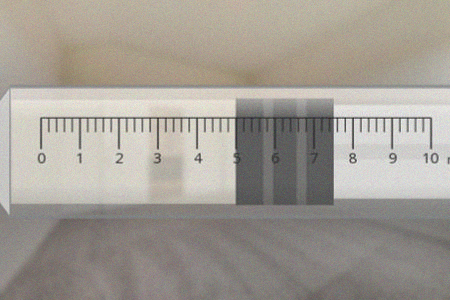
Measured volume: 5 mL
